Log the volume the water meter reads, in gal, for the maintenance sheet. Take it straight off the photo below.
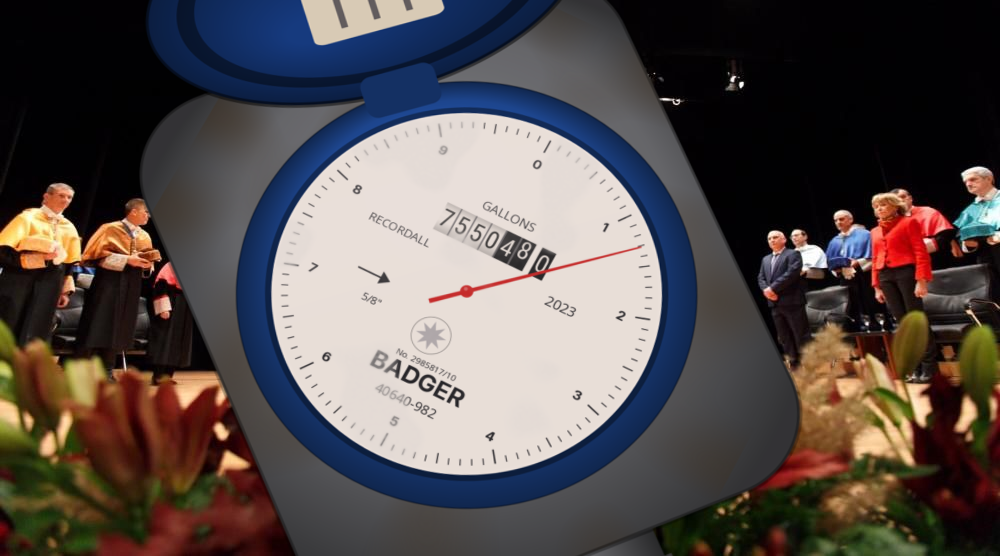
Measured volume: 7550481.3 gal
